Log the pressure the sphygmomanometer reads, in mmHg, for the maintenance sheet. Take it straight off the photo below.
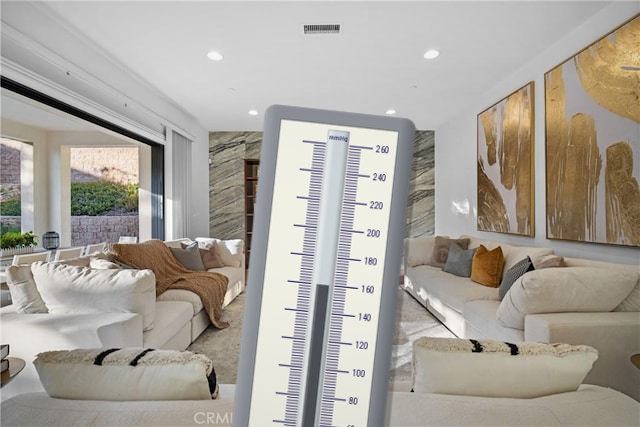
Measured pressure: 160 mmHg
